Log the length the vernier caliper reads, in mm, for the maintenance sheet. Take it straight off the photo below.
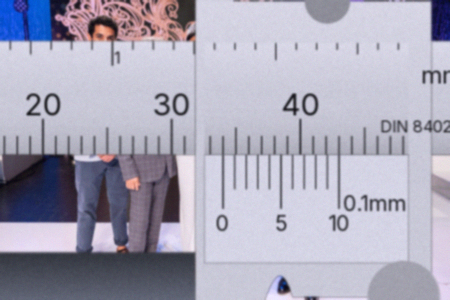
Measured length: 34.0 mm
